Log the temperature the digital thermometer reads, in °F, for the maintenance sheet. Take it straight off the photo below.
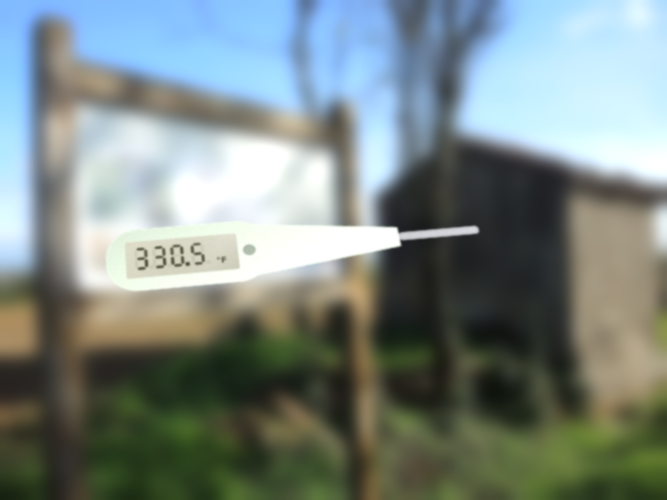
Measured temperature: 330.5 °F
